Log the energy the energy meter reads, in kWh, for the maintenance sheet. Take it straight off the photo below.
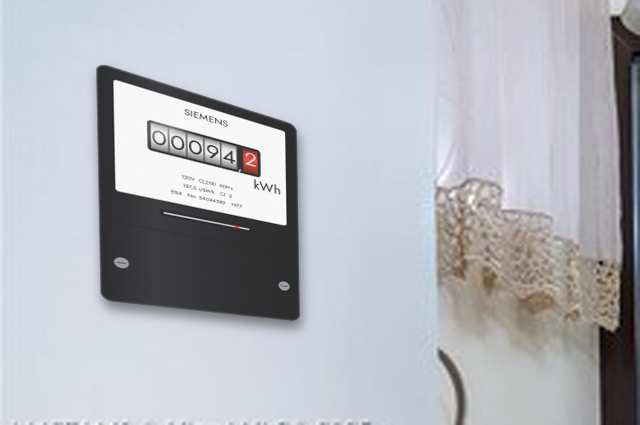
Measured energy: 94.2 kWh
